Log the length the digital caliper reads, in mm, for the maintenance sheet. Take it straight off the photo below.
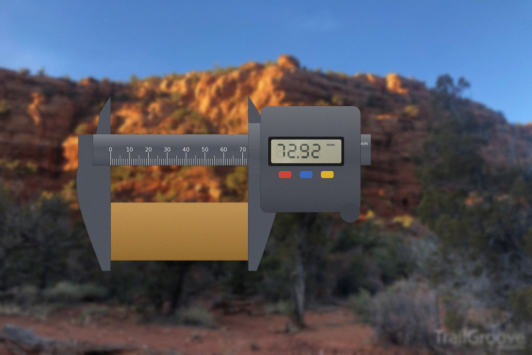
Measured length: 72.92 mm
